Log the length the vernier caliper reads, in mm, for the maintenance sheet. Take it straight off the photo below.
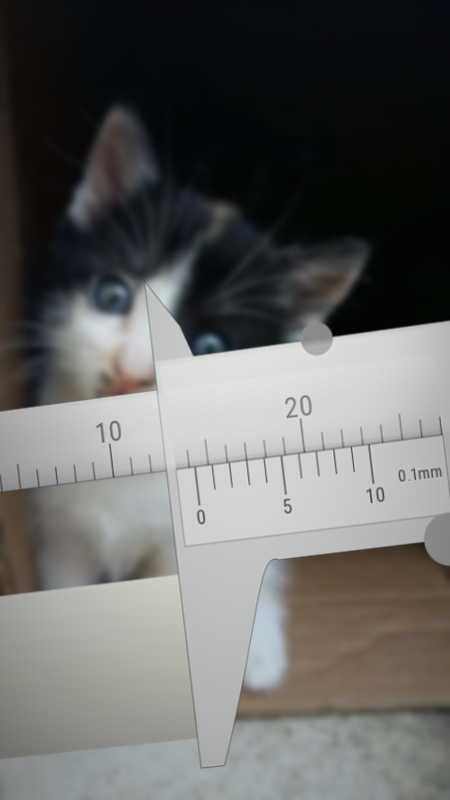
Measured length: 14.3 mm
